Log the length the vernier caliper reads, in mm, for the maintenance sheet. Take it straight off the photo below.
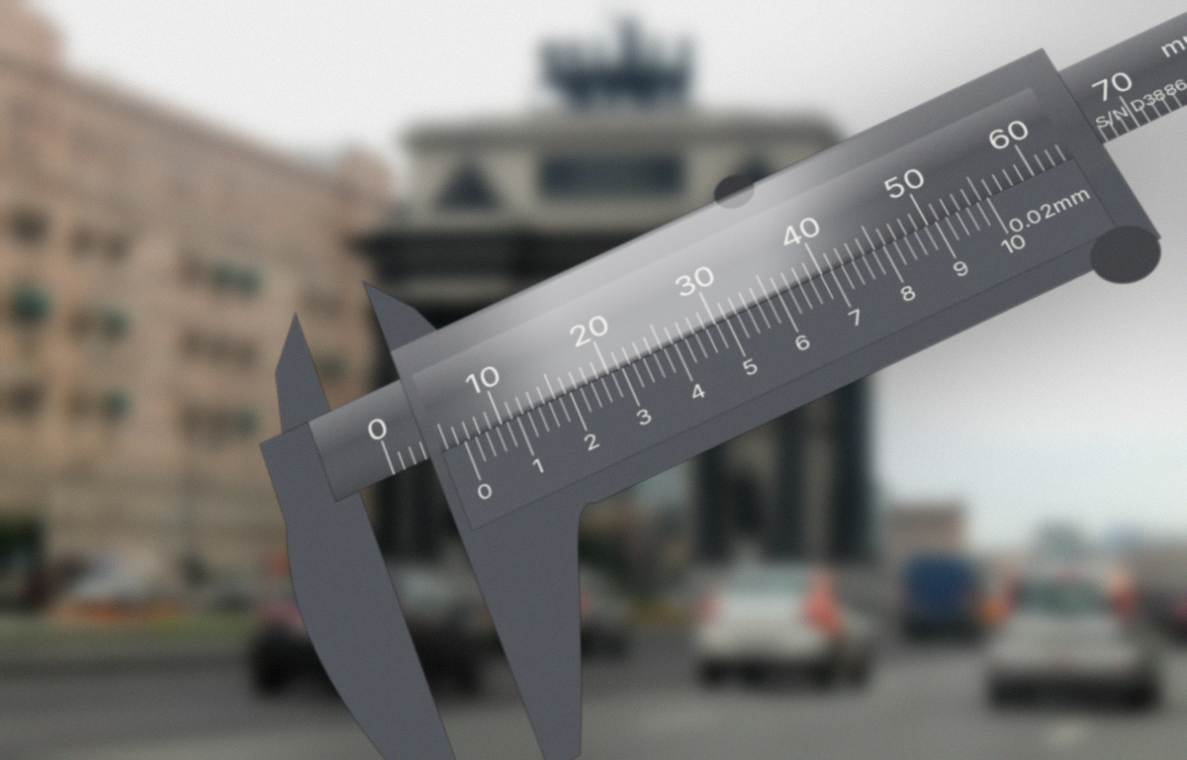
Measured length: 6.6 mm
